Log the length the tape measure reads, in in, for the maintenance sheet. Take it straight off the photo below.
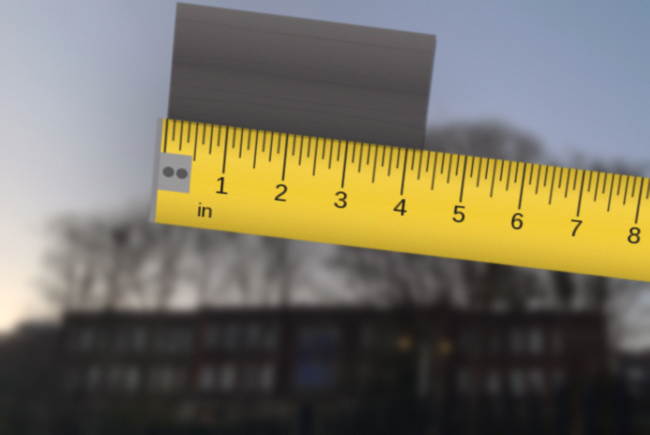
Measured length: 4.25 in
